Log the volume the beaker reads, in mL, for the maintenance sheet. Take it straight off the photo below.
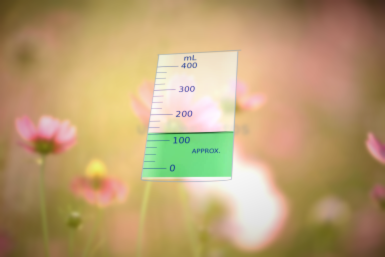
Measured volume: 125 mL
